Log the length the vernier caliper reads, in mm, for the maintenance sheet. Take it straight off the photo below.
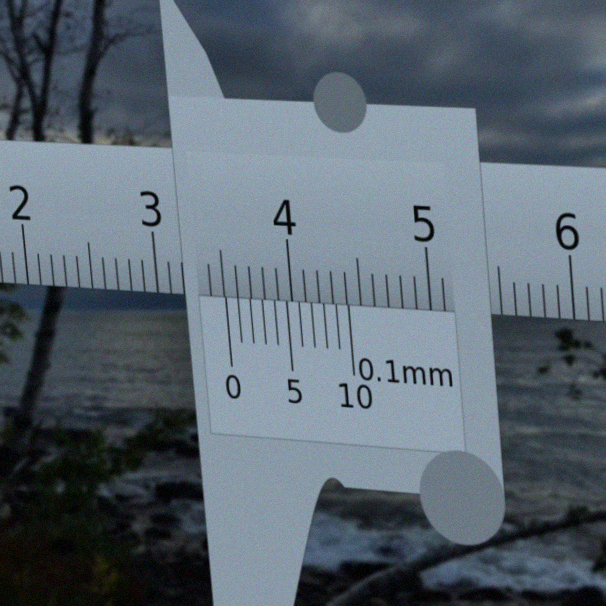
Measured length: 35.1 mm
